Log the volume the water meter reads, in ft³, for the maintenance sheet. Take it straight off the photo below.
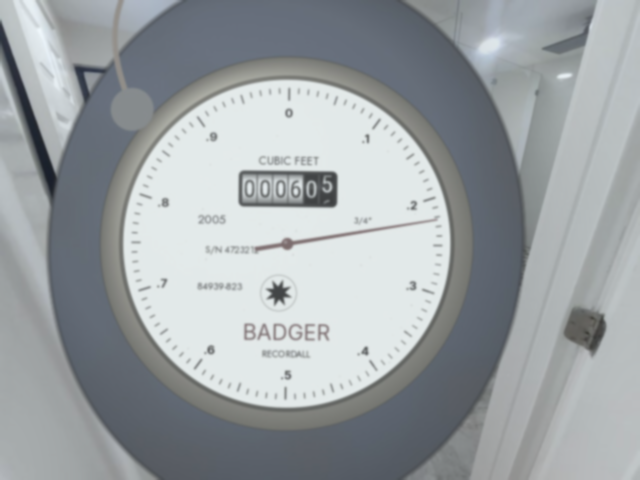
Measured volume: 605.22 ft³
